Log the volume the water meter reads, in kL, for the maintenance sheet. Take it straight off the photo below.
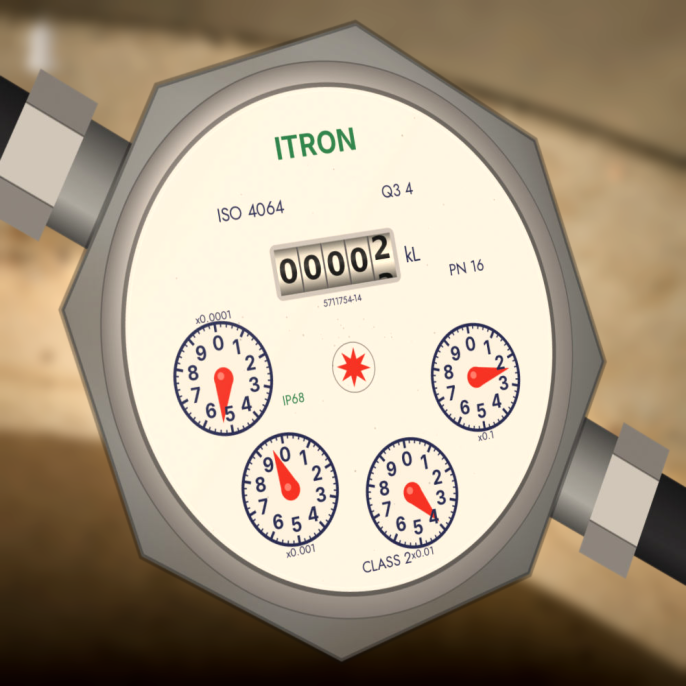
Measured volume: 2.2395 kL
